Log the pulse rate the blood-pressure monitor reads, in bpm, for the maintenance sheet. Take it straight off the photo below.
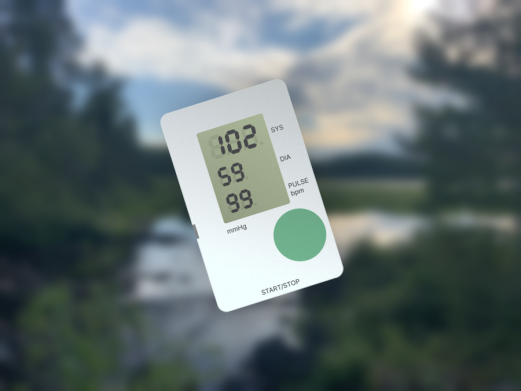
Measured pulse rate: 99 bpm
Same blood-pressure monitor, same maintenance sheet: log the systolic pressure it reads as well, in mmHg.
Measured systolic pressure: 102 mmHg
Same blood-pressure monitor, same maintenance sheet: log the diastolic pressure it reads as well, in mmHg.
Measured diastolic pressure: 59 mmHg
